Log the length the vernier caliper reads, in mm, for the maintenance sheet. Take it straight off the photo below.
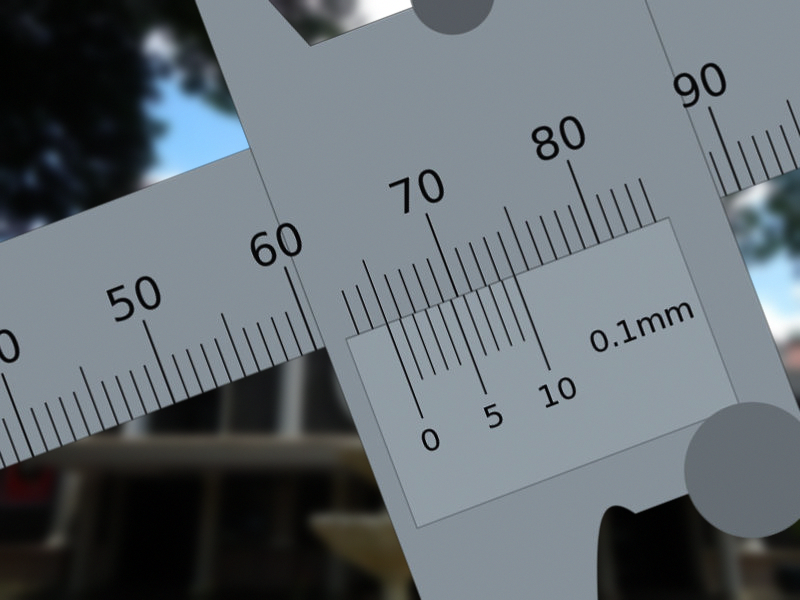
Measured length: 65.0 mm
